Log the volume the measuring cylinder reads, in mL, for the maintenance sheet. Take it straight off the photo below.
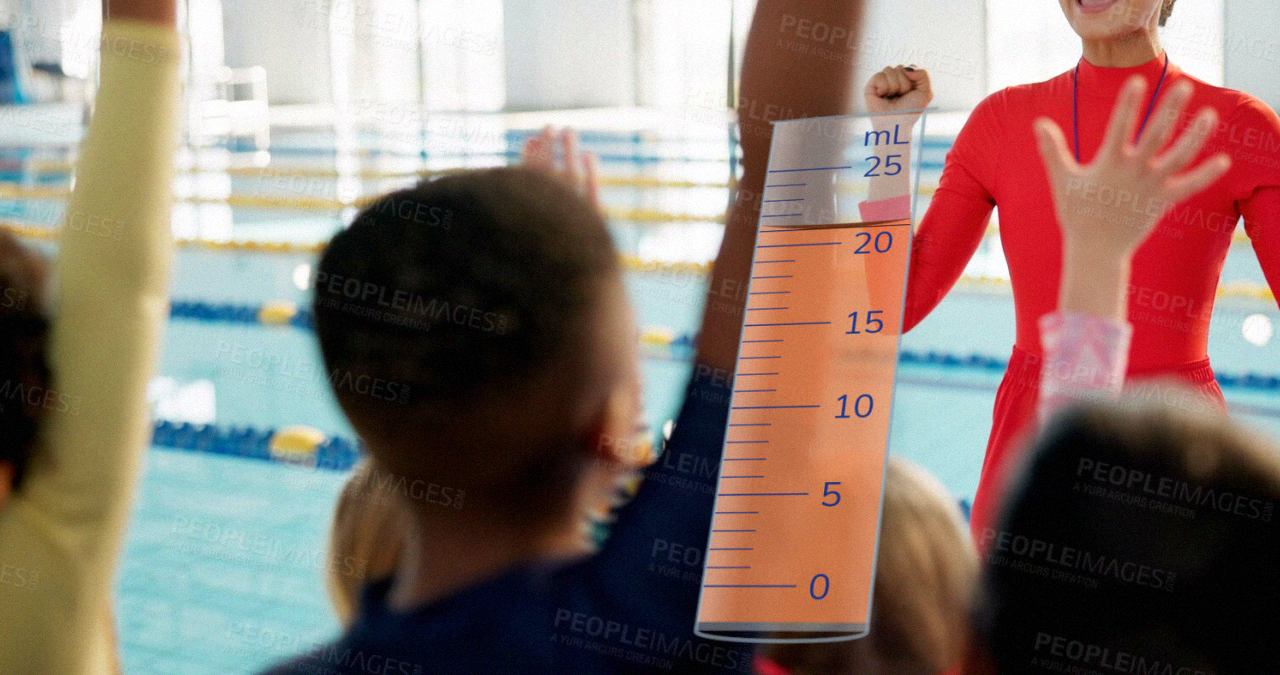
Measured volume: 21 mL
